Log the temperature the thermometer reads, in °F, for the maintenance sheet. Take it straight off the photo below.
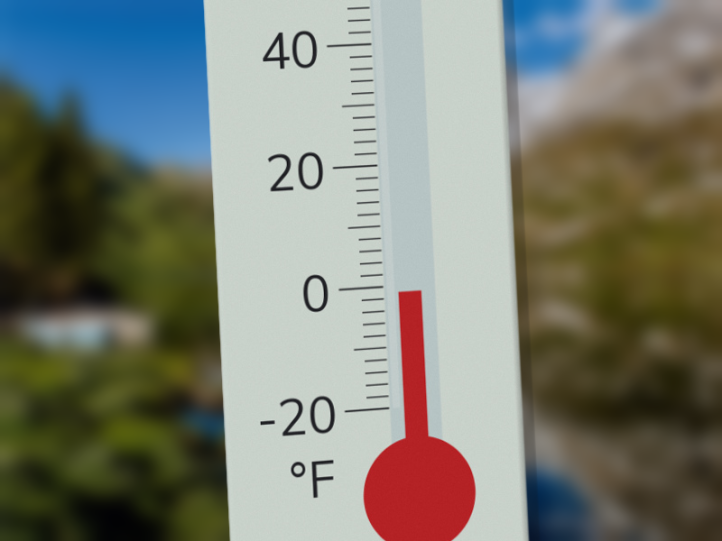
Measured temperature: -1 °F
